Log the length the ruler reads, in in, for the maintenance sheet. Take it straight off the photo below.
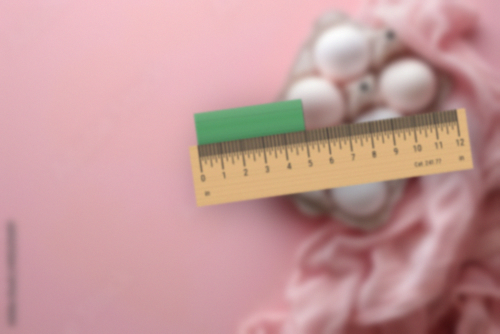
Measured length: 5 in
